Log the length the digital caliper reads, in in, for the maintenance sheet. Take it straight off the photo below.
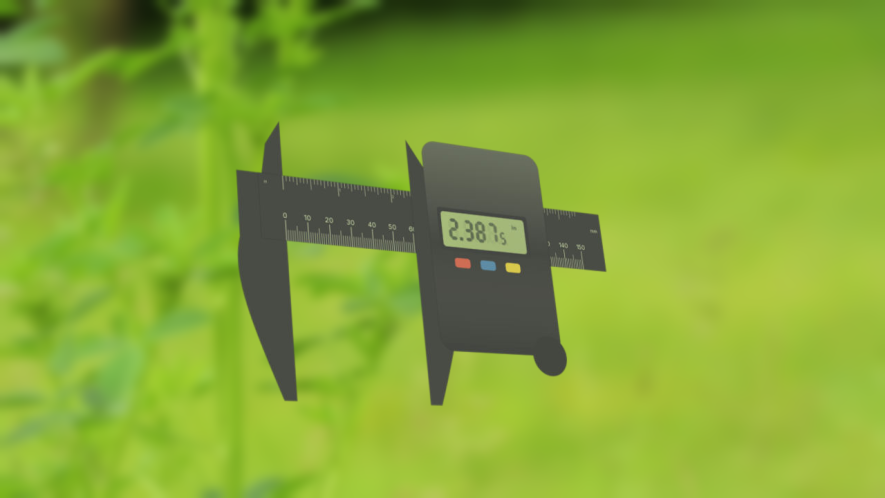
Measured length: 2.3875 in
